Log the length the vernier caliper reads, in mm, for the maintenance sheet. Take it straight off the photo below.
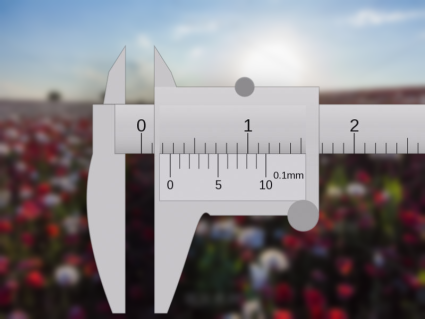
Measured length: 2.7 mm
